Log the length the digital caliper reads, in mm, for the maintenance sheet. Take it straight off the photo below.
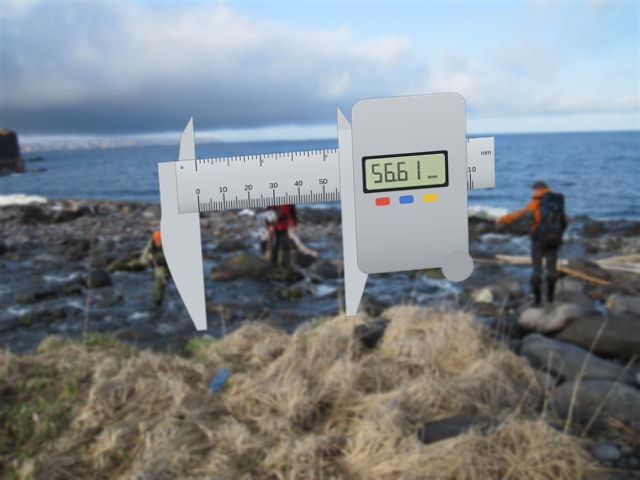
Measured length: 56.61 mm
